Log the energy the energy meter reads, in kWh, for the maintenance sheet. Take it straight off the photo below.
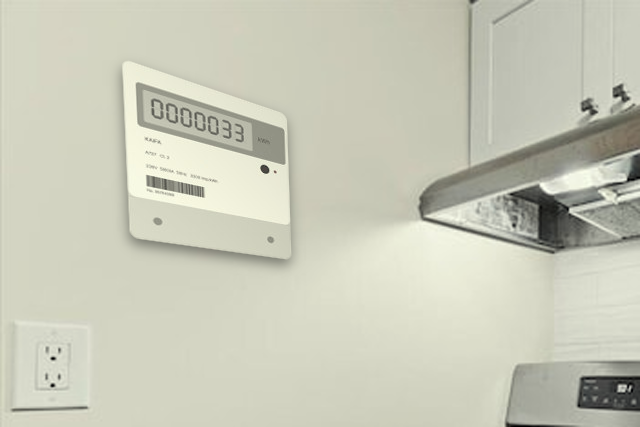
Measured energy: 33 kWh
